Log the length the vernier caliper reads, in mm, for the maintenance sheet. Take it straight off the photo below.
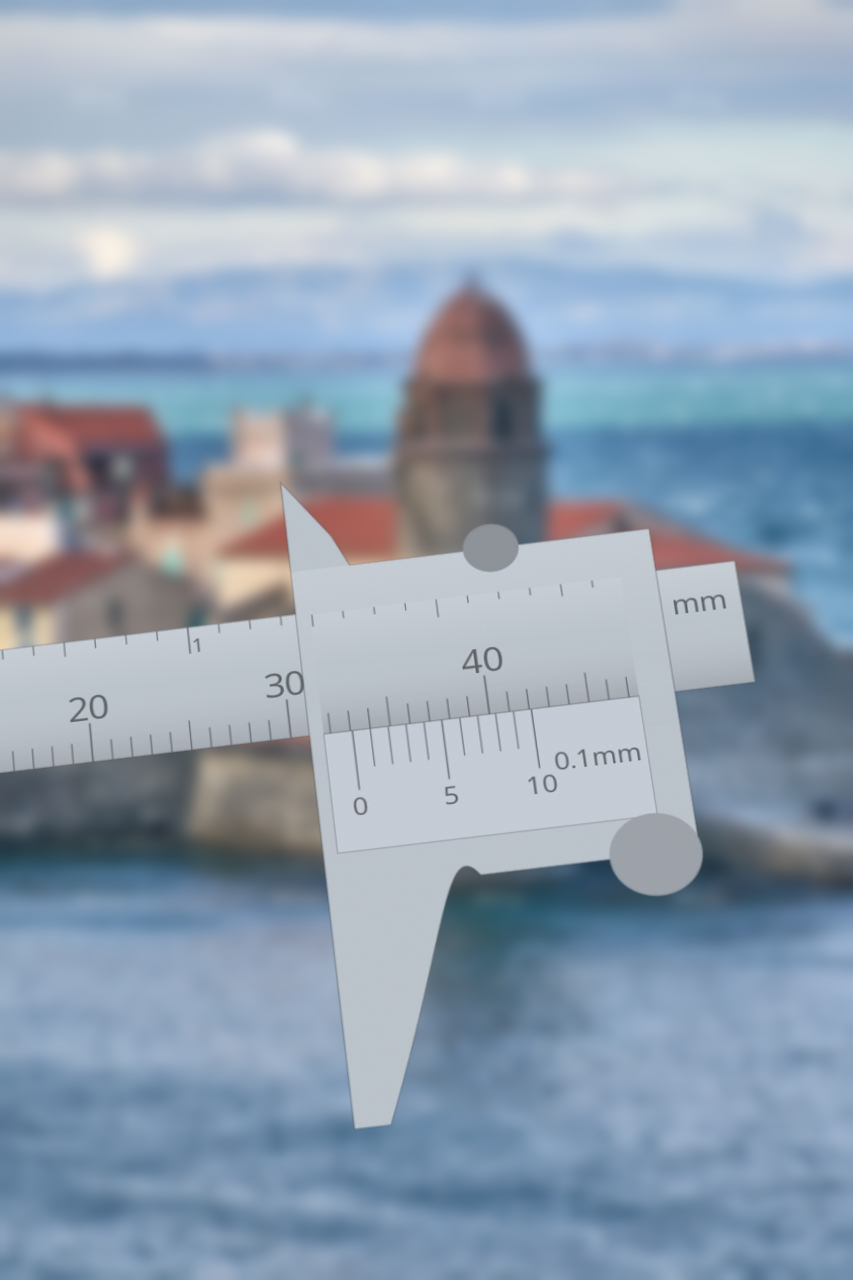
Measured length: 33.1 mm
